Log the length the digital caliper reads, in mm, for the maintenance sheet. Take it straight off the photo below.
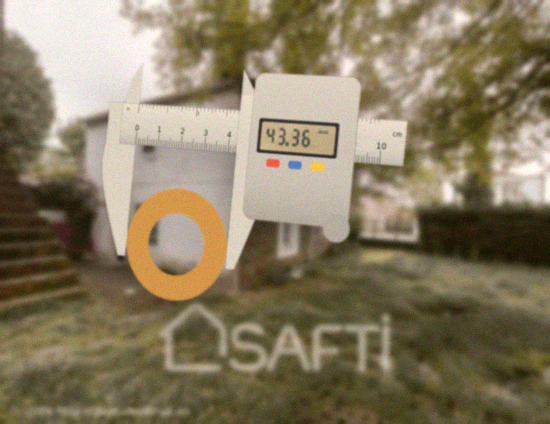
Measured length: 43.36 mm
